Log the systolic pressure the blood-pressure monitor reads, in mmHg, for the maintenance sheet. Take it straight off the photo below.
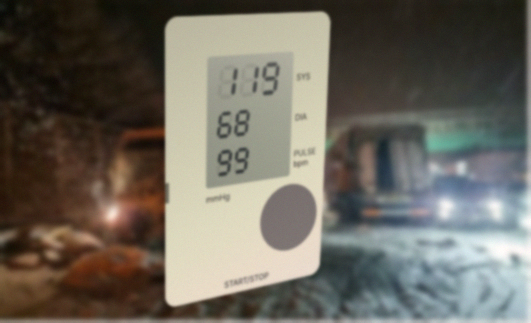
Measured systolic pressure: 119 mmHg
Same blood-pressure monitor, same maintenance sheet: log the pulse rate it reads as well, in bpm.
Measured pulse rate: 99 bpm
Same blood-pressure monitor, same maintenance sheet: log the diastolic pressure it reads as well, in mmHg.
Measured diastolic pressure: 68 mmHg
